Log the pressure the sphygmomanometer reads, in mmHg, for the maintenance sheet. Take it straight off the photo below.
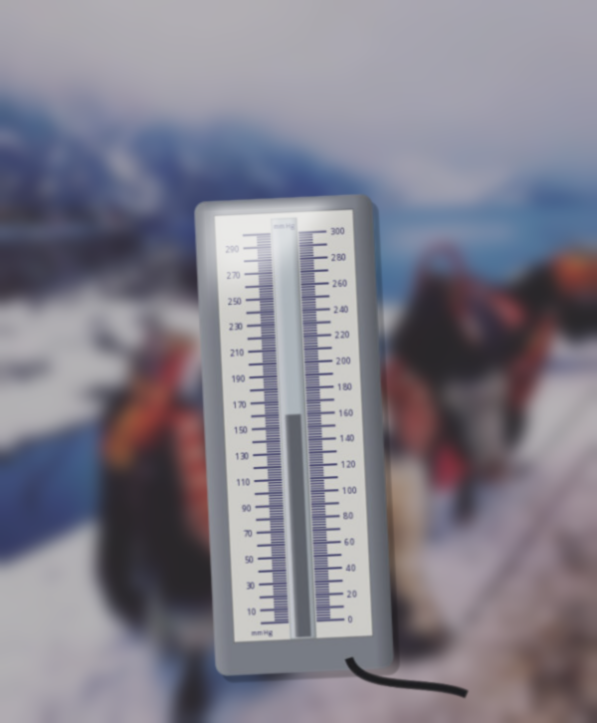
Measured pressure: 160 mmHg
